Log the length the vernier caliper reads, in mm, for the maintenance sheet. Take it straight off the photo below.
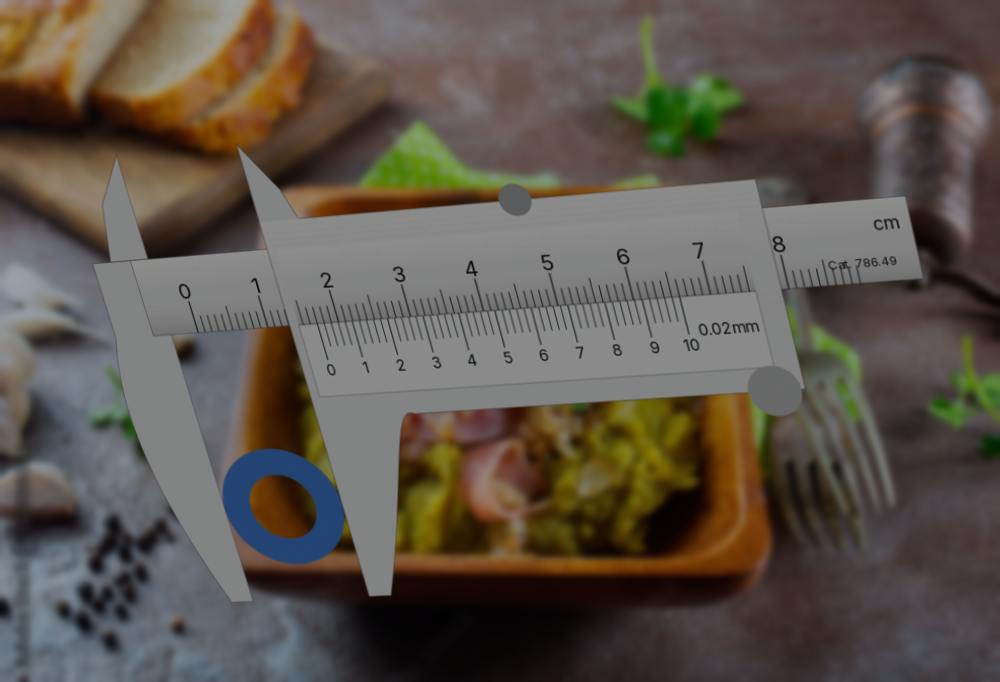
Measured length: 17.0 mm
